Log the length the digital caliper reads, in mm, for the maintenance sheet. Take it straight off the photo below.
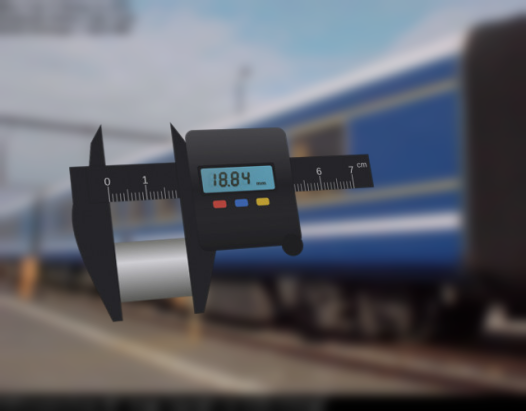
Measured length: 18.84 mm
